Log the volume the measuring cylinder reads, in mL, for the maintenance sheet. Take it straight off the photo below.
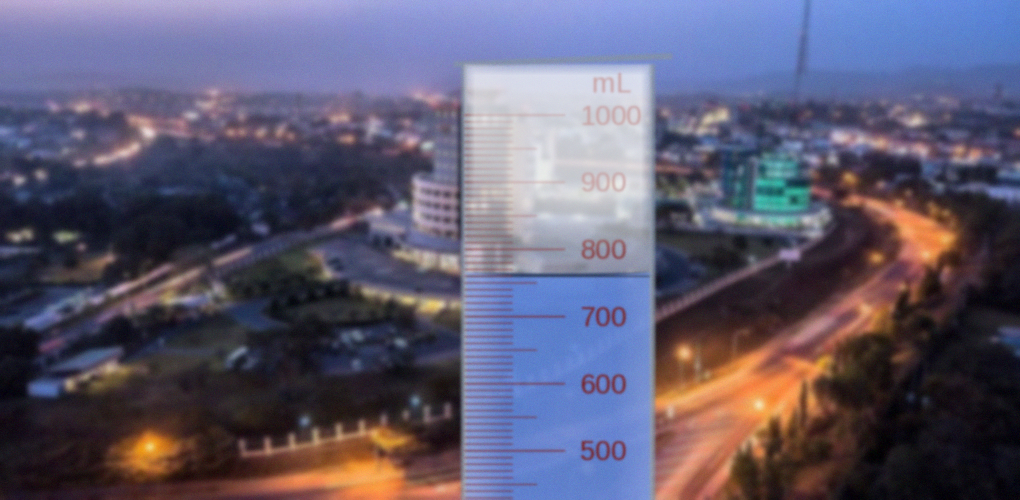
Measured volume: 760 mL
